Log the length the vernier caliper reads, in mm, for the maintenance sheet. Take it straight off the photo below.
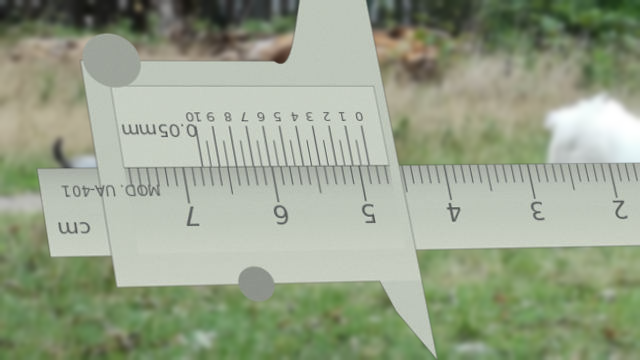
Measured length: 48.8 mm
